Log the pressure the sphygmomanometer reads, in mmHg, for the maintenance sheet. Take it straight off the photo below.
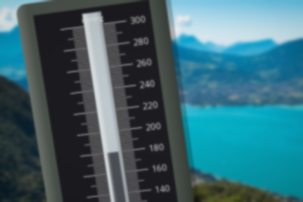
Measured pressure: 180 mmHg
